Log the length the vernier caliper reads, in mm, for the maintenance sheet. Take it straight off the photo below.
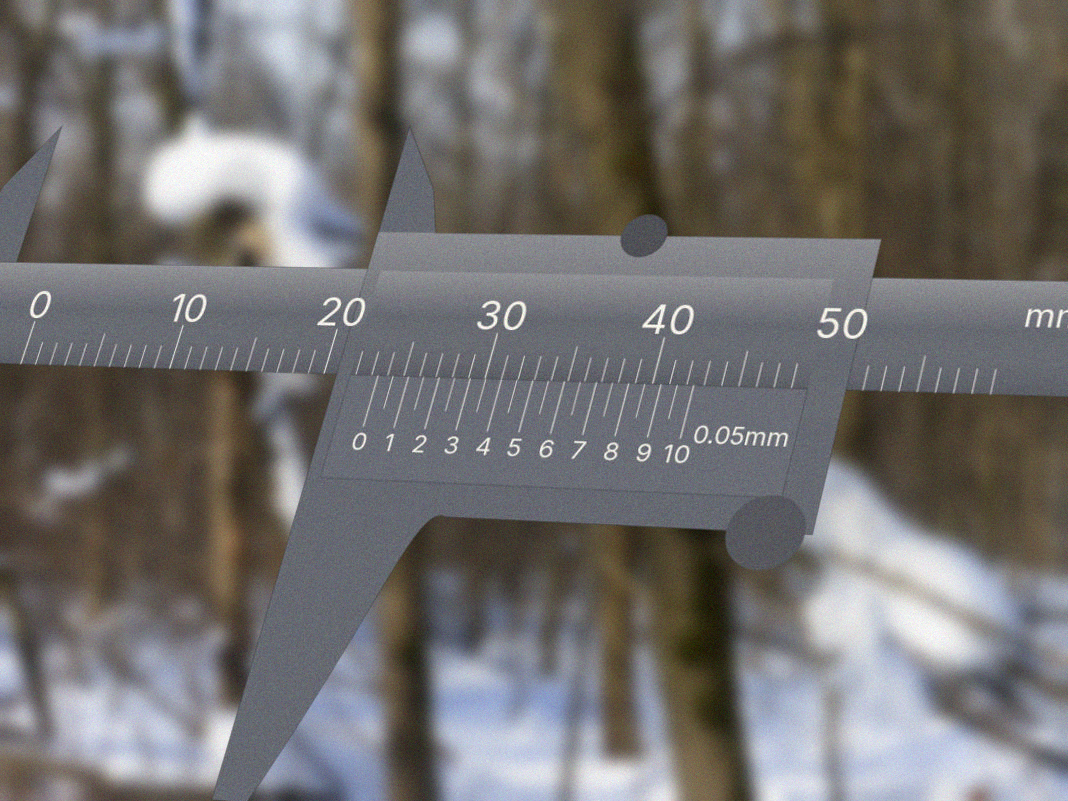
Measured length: 23.4 mm
